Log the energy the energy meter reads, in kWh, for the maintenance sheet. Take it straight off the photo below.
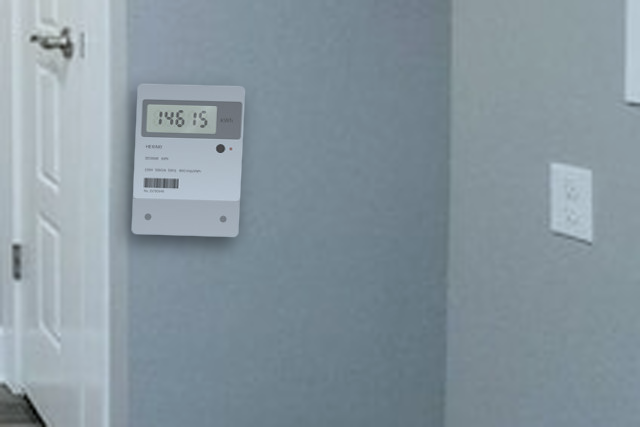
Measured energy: 14615 kWh
